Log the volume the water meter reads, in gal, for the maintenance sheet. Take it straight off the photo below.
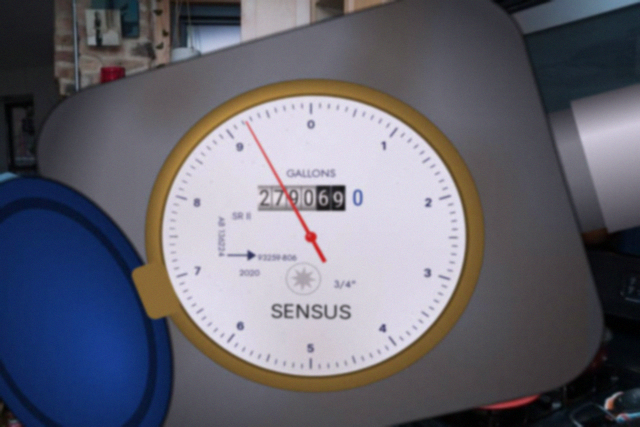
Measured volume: 2790689.2 gal
